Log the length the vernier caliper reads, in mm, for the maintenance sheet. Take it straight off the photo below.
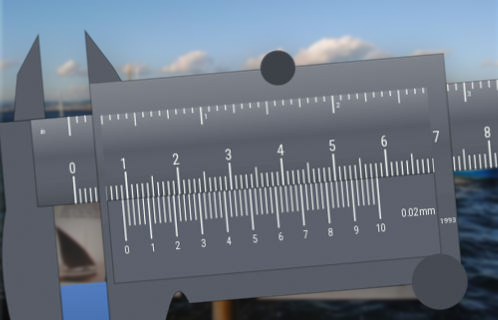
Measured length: 9.0 mm
